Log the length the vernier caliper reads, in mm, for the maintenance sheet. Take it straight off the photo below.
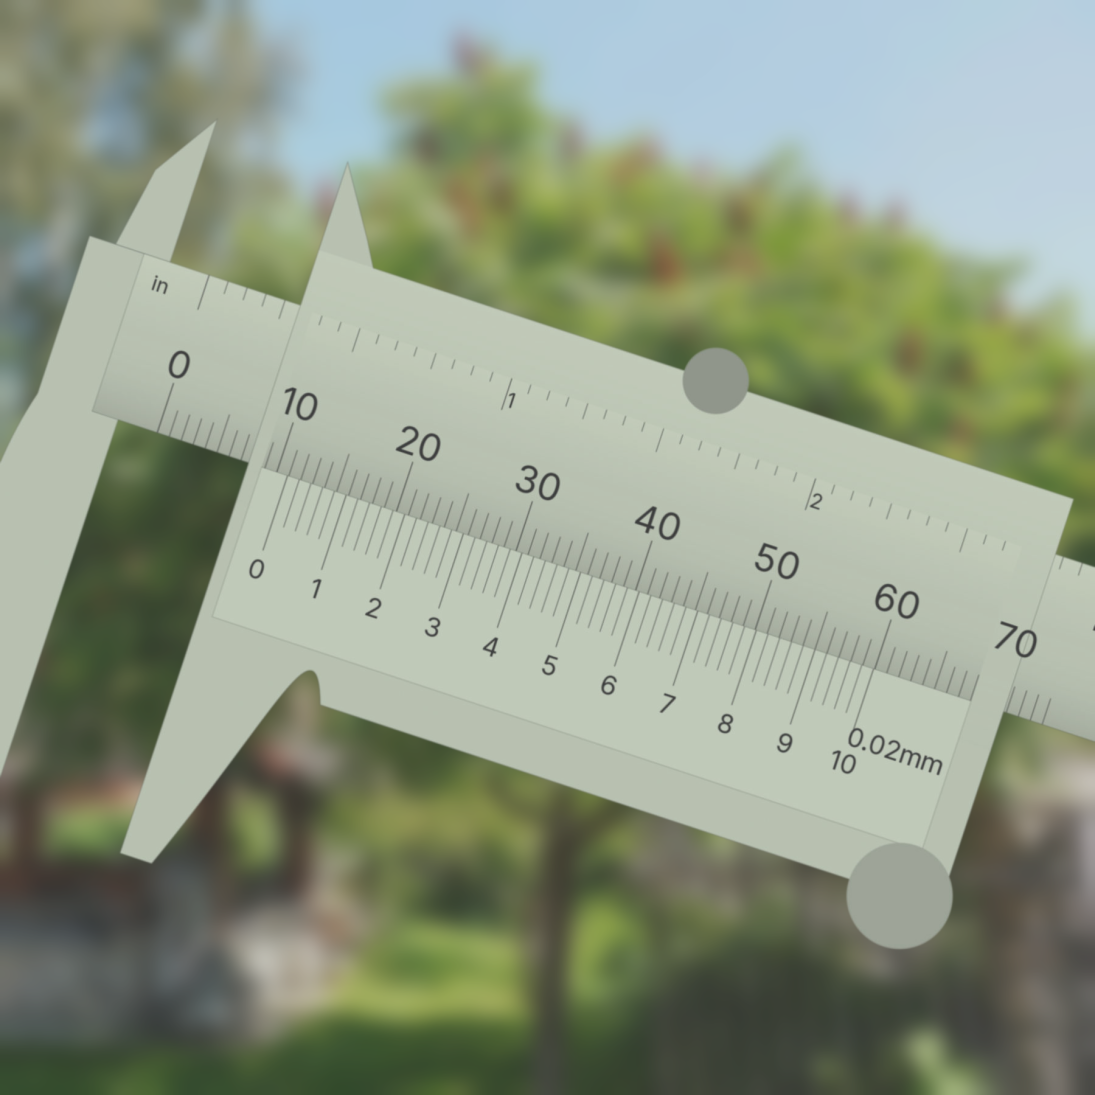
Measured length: 10.9 mm
